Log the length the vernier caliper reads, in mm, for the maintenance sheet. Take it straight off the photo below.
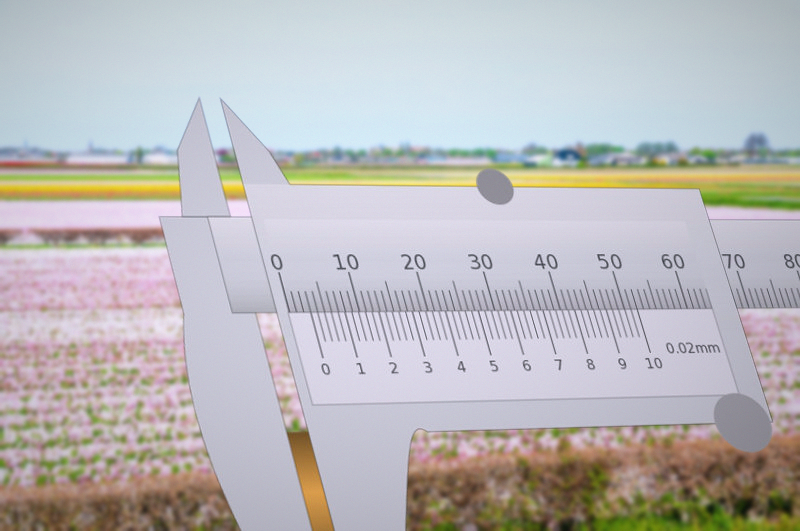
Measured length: 3.0 mm
